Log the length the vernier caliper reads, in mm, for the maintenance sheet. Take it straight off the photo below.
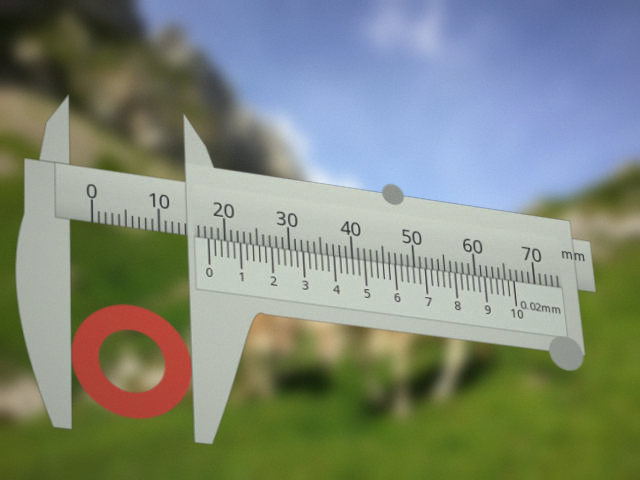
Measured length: 17.5 mm
